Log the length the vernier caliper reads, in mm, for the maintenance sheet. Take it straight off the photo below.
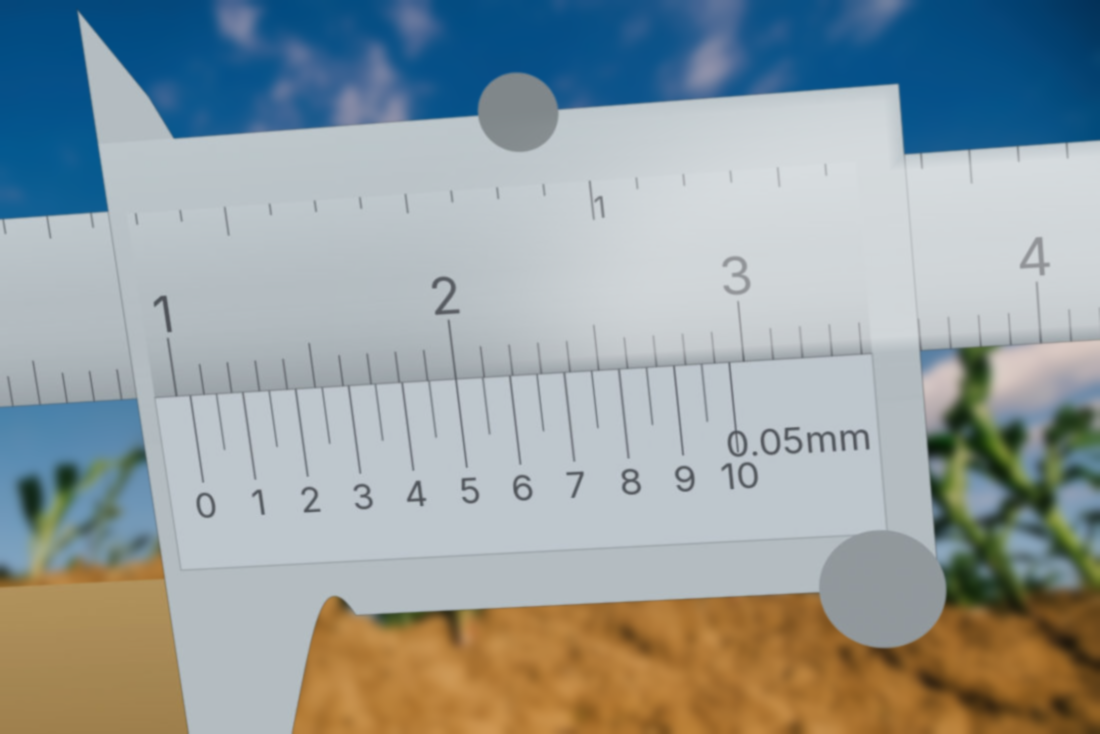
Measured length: 10.5 mm
